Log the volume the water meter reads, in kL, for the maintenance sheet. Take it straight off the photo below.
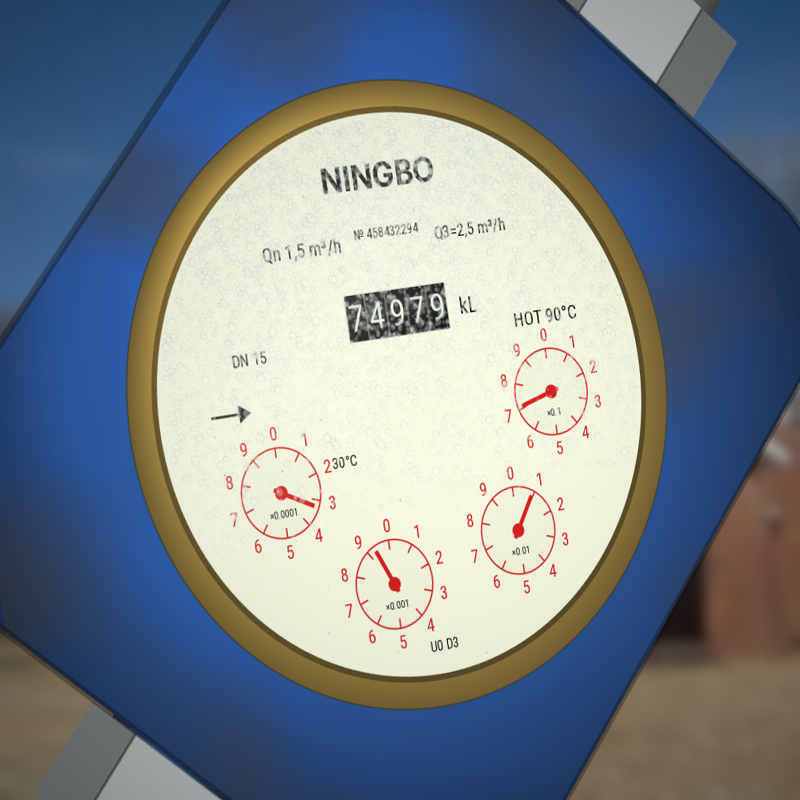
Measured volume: 74979.7093 kL
